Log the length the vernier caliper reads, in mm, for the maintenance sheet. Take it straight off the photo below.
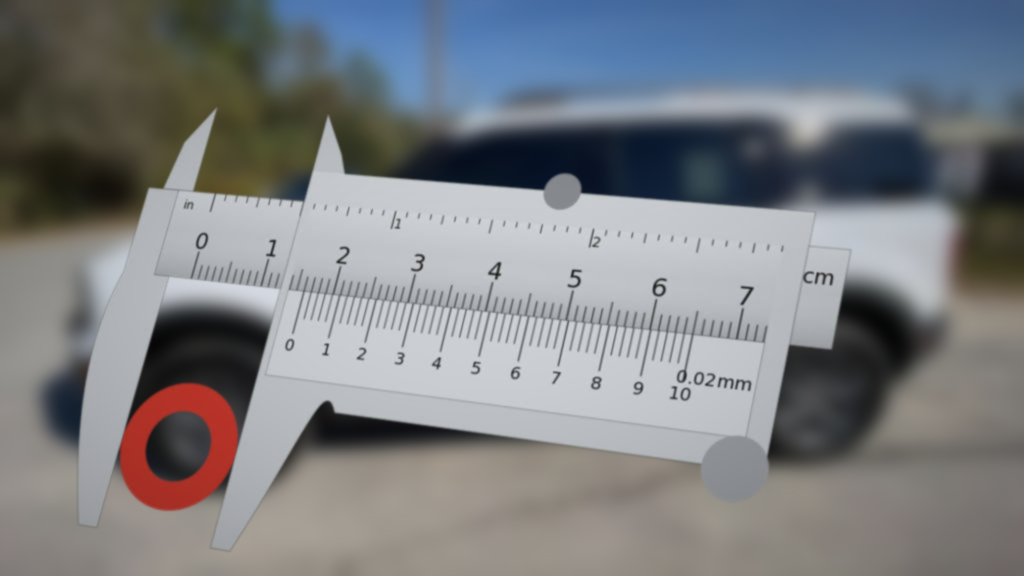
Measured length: 16.0 mm
